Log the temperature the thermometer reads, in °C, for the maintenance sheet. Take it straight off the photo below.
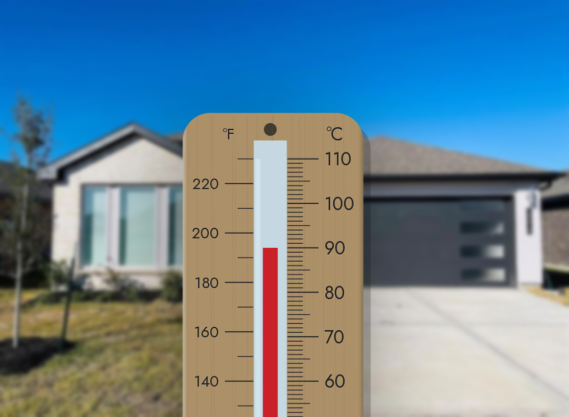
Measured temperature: 90 °C
